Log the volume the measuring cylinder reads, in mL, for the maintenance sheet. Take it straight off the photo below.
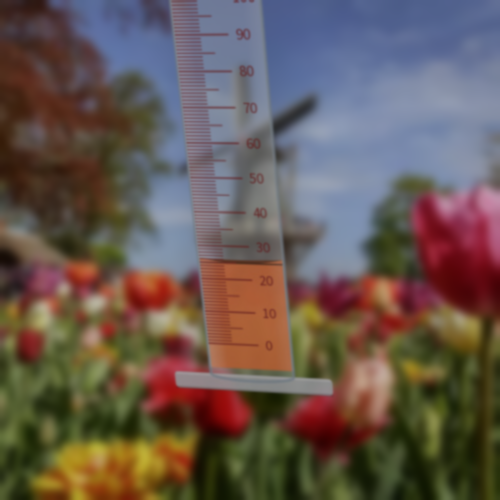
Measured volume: 25 mL
